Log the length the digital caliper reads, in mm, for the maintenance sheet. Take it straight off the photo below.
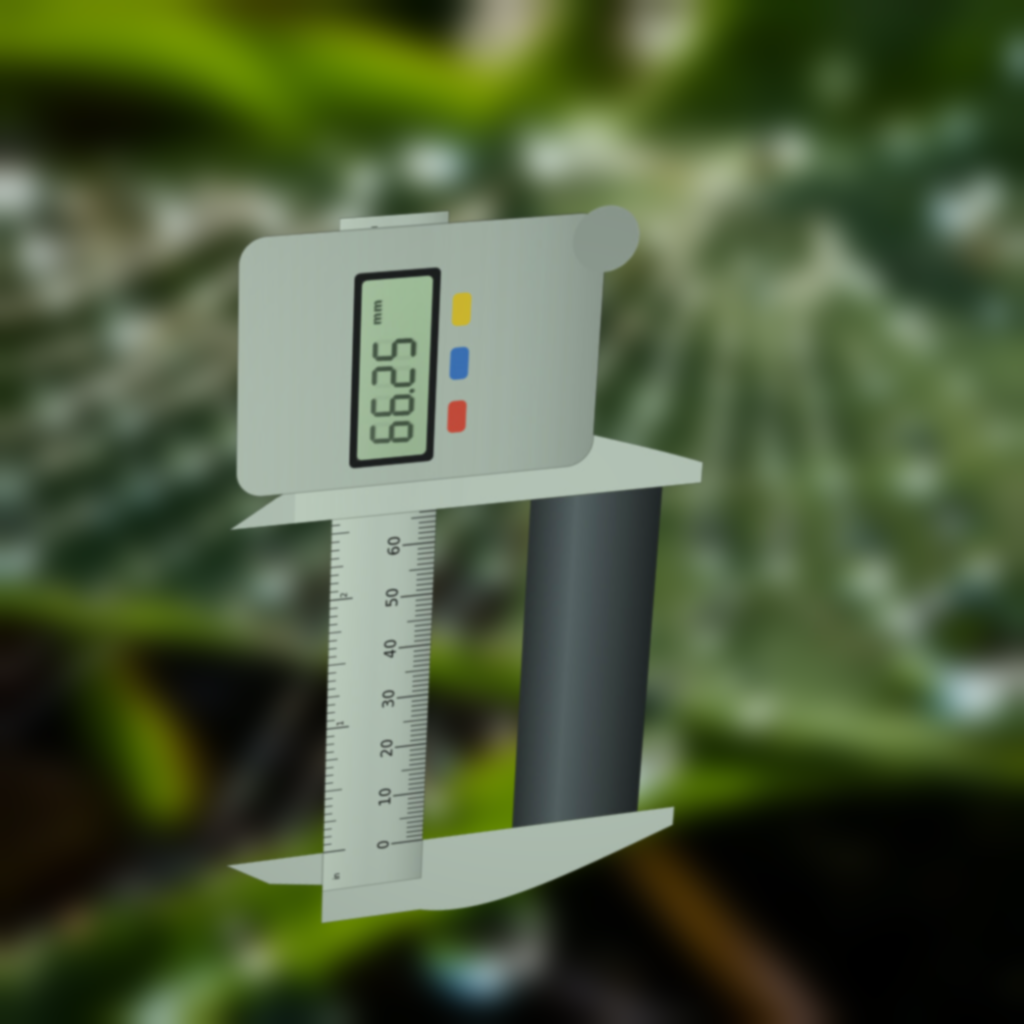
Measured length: 66.25 mm
